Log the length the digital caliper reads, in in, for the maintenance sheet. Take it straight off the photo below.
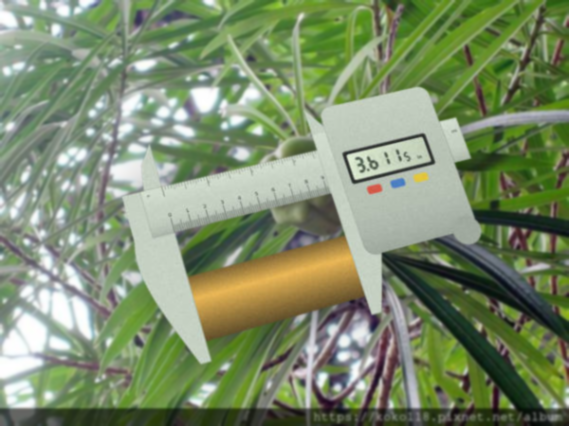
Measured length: 3.6115 in
